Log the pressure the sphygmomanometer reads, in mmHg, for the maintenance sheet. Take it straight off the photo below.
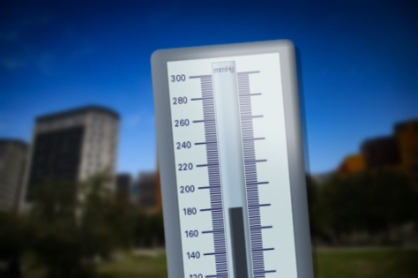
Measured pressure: 180 mmHg
